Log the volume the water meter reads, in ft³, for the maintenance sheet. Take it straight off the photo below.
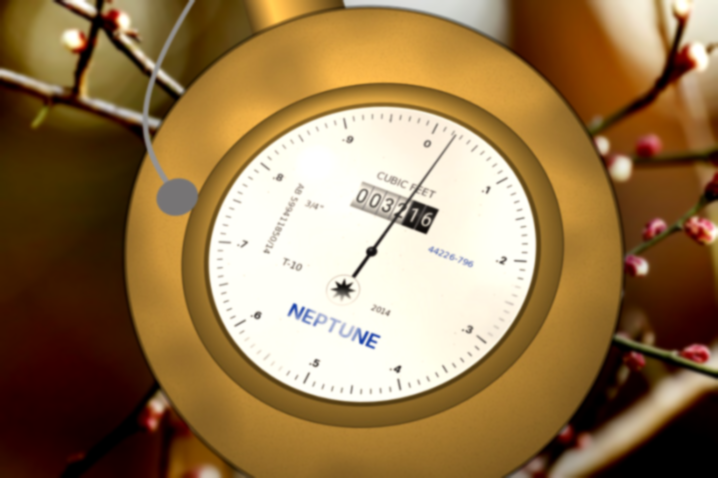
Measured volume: 3216.02 ft³
